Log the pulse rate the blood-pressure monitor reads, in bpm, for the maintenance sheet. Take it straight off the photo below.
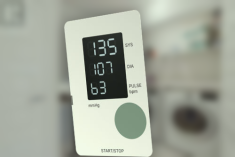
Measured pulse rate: 63 bpm
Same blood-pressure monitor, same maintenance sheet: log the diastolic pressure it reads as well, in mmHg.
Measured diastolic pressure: 107 mmHg
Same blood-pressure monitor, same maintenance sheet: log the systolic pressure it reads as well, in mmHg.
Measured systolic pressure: 135 mmHg
